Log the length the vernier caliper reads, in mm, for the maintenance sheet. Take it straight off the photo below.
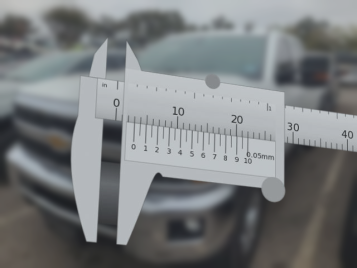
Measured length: 3.0 mm
